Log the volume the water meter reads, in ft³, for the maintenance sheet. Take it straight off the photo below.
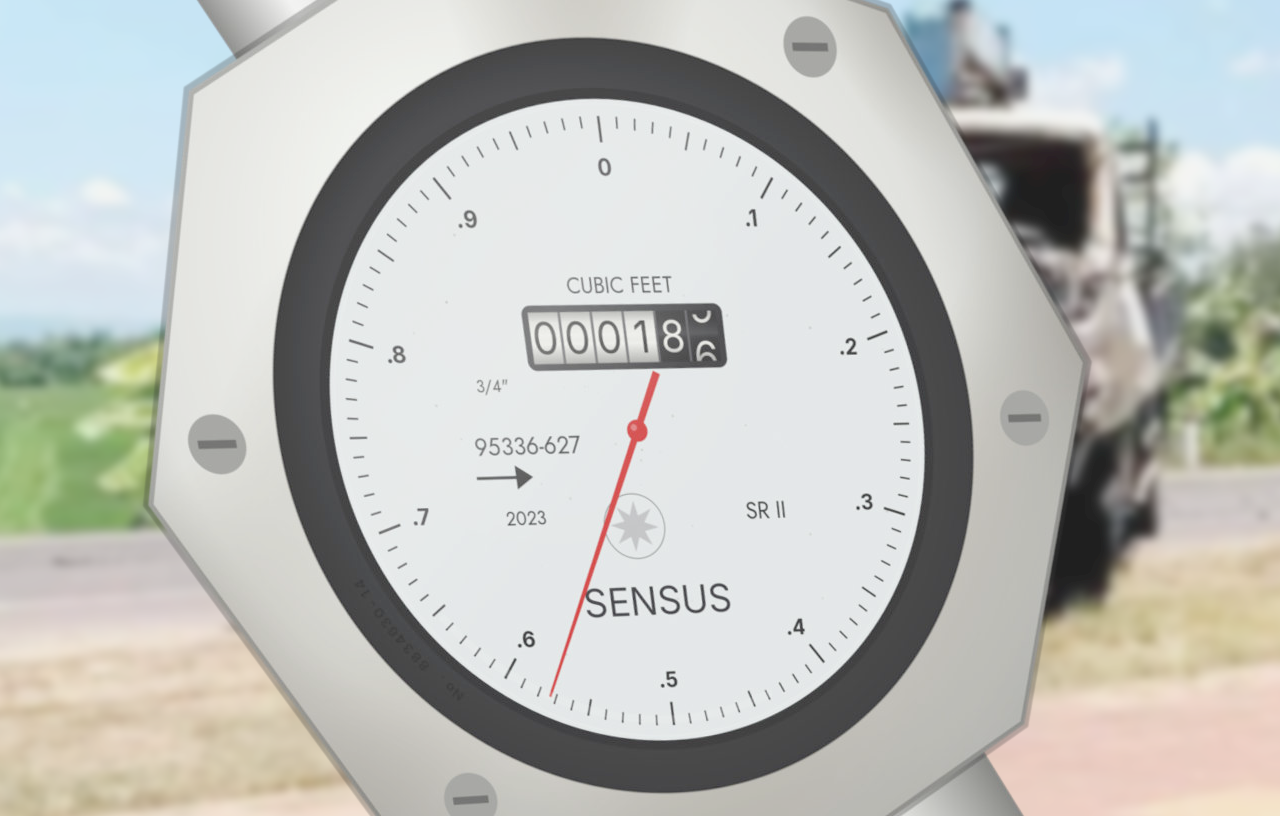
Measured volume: 185.57 ft³
